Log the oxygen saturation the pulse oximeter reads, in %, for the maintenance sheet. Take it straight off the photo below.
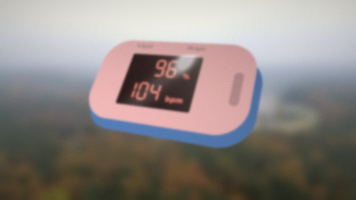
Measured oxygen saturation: 96 %
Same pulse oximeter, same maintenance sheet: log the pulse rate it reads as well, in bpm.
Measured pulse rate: 104 bpm
